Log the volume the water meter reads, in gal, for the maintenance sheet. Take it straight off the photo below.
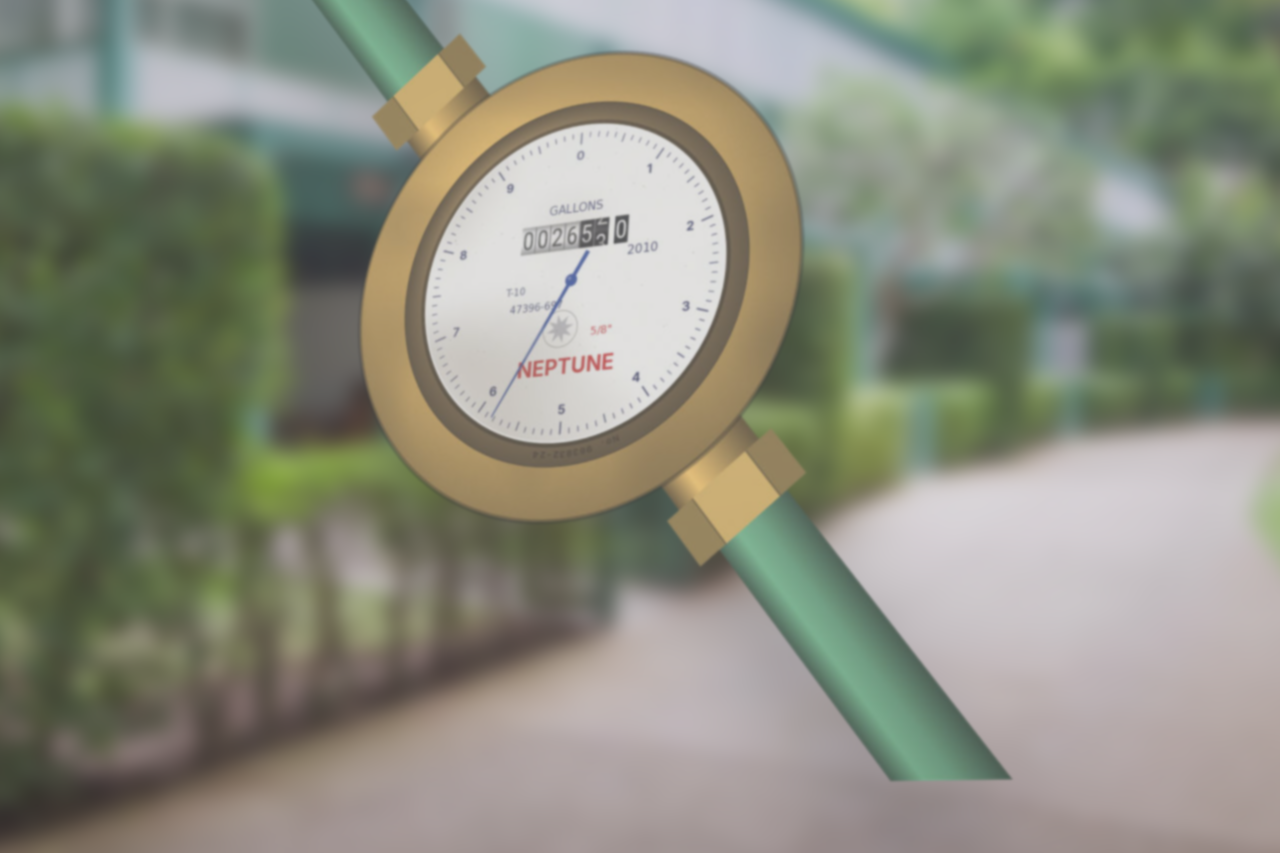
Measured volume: 26525.8 gal
